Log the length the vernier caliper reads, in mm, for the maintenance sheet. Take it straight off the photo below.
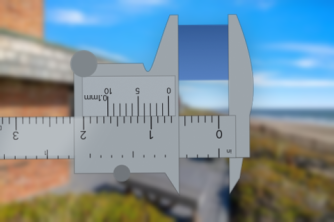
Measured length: 7.4 mm
